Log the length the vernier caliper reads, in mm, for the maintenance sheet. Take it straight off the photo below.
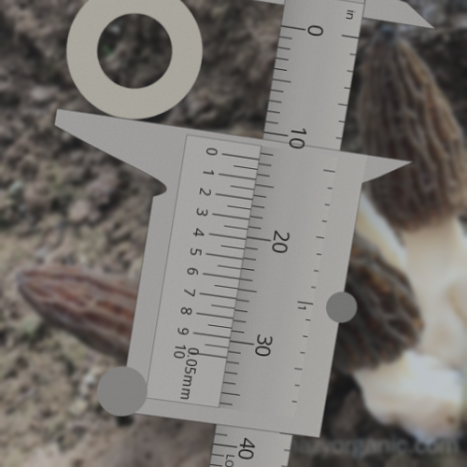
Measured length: 12.6 mm
